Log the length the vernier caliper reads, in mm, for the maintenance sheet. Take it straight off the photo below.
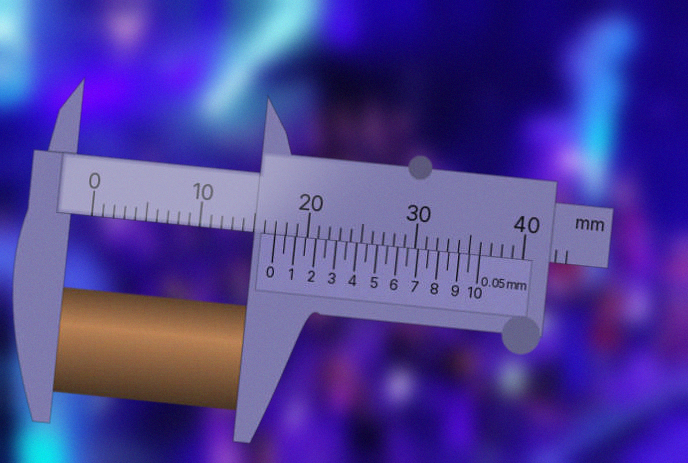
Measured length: 17.0 mm
